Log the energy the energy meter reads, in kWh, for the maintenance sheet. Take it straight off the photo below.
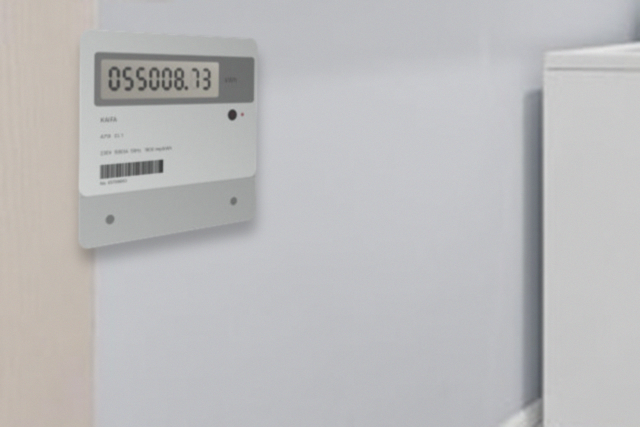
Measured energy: 55008.73 kWh
